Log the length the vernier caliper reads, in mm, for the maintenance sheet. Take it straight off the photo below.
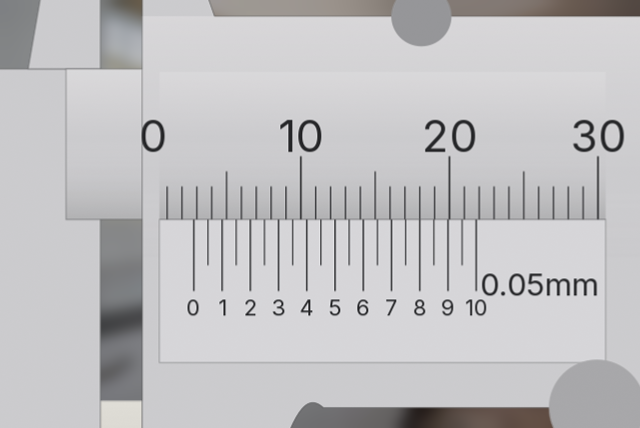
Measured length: 2.8 mm
